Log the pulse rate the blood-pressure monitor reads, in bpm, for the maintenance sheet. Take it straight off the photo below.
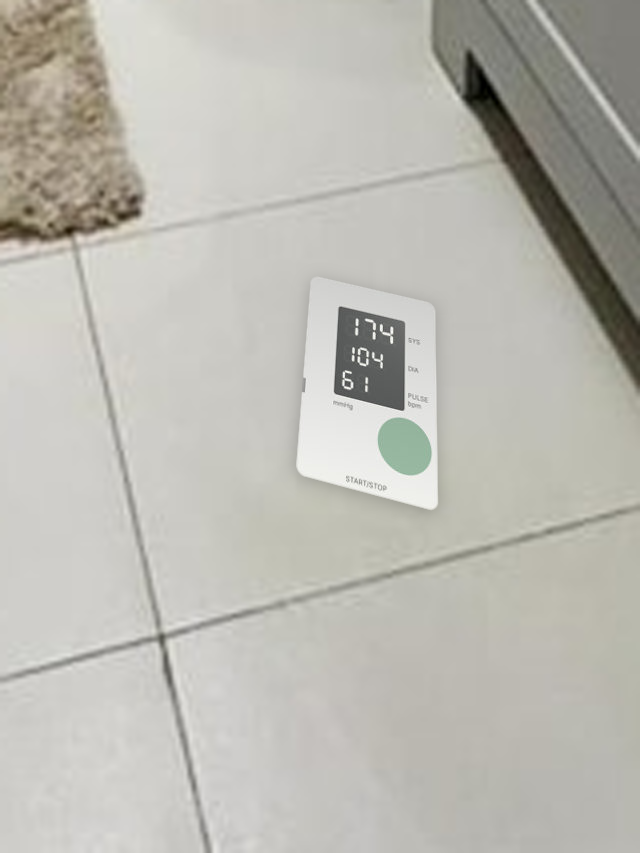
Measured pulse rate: 61 bpm
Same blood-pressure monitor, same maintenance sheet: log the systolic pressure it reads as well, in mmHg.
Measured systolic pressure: 174 mmHg
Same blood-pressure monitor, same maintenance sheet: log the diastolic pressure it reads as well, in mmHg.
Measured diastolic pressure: 104 mmHg
